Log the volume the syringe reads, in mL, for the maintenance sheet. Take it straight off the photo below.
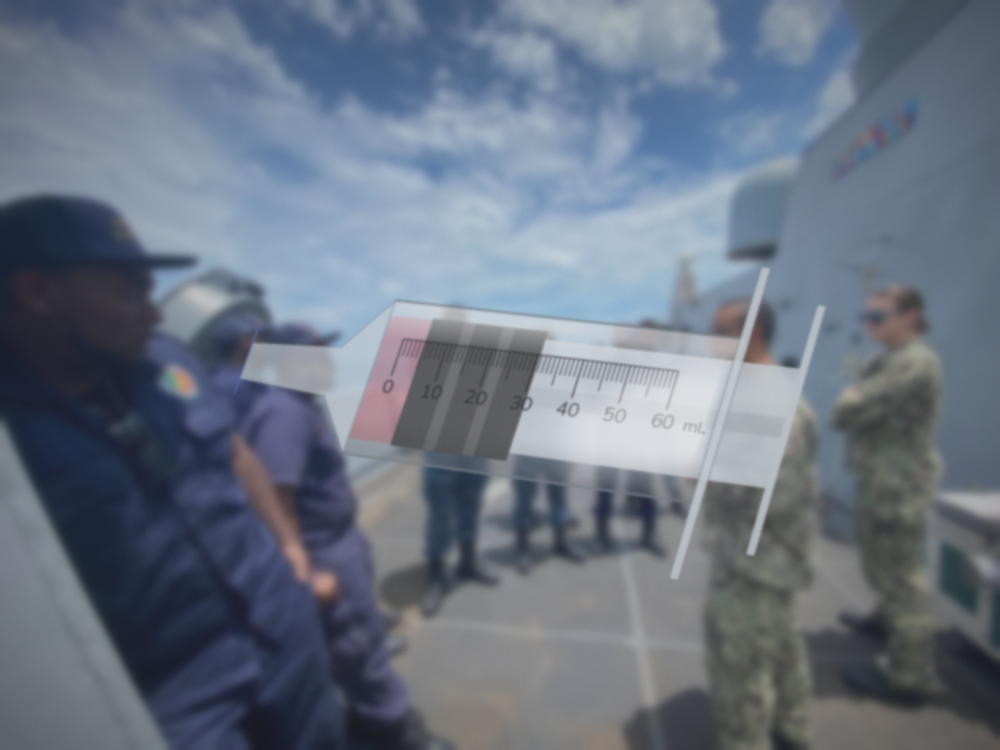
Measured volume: 5 mL
